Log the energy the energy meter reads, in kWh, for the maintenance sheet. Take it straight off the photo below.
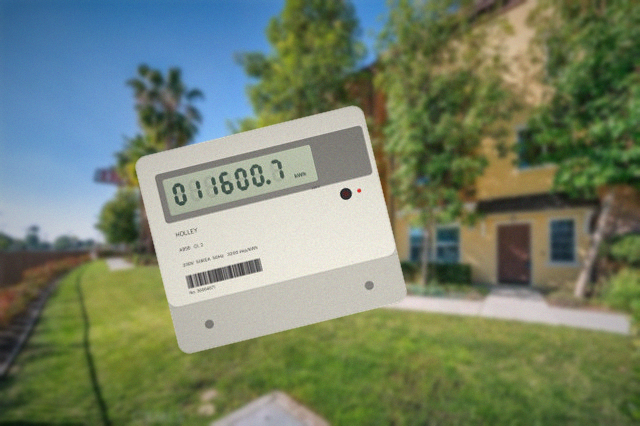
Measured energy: 11600.7 kWh
